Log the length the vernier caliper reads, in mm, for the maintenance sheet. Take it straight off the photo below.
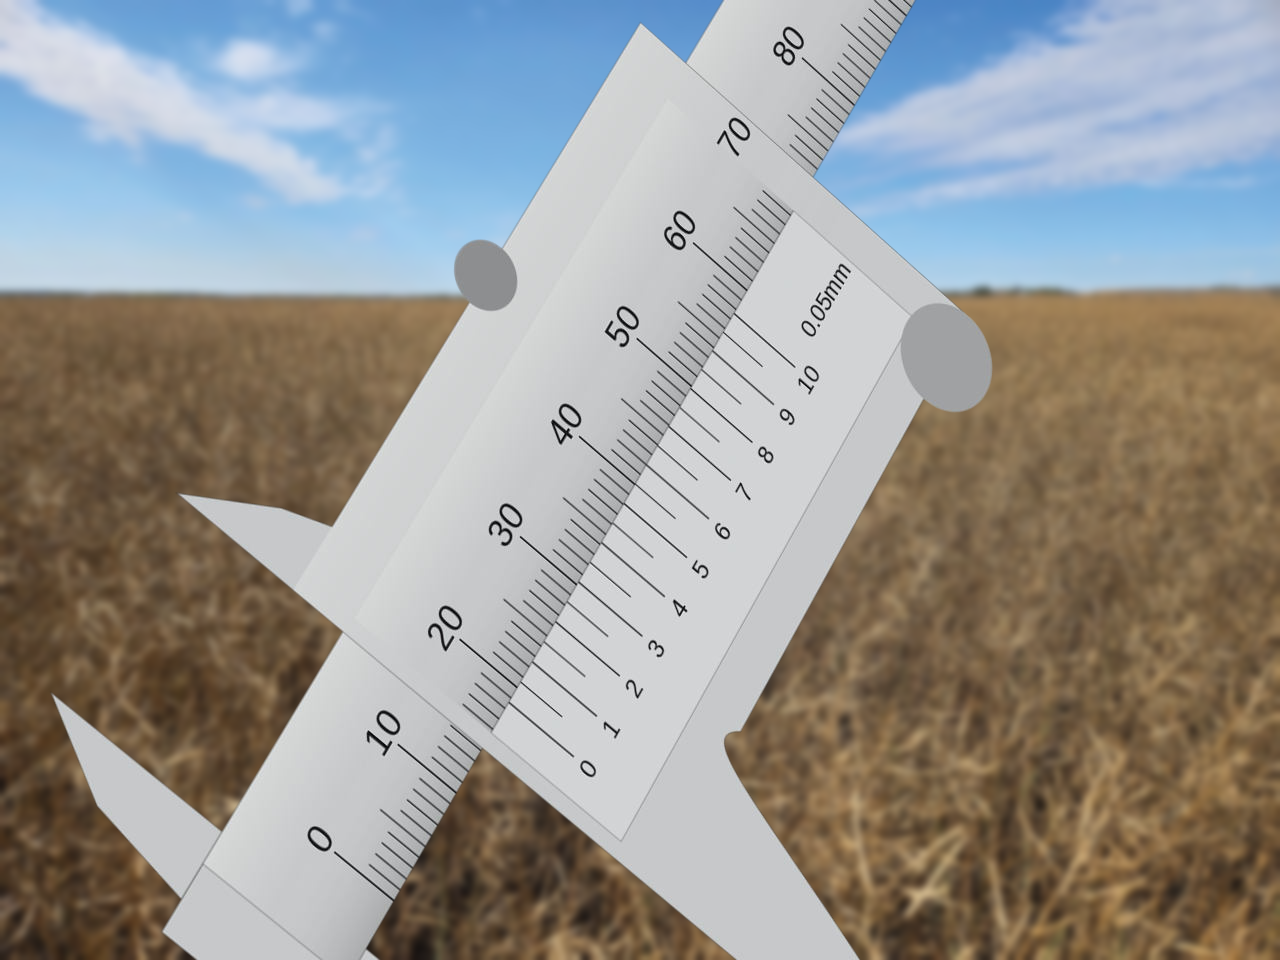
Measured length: 18.6 mm
